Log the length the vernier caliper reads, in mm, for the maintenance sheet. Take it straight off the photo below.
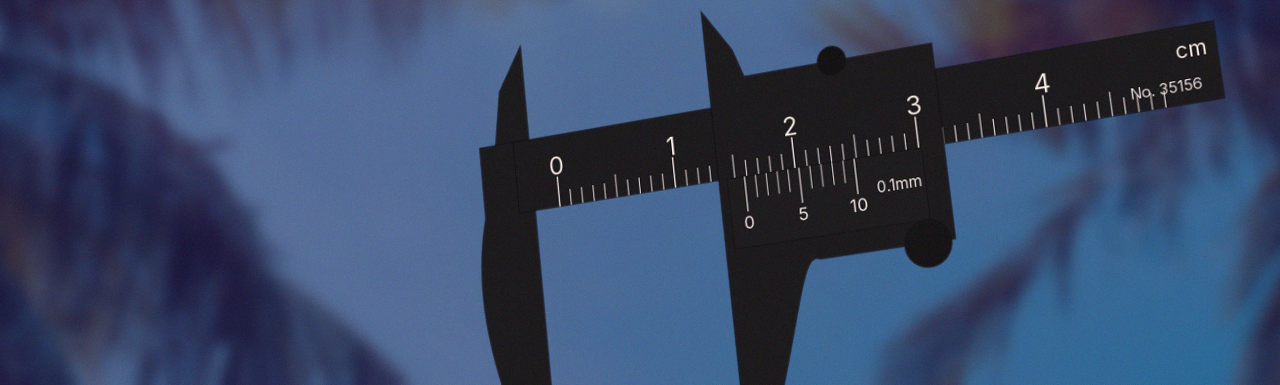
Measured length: 15.8 mm
